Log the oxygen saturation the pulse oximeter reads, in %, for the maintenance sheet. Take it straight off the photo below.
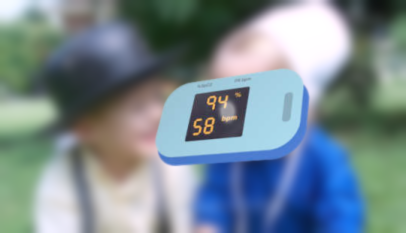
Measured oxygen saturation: 94 %
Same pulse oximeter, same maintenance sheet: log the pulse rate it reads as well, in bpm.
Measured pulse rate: 58 bpm
